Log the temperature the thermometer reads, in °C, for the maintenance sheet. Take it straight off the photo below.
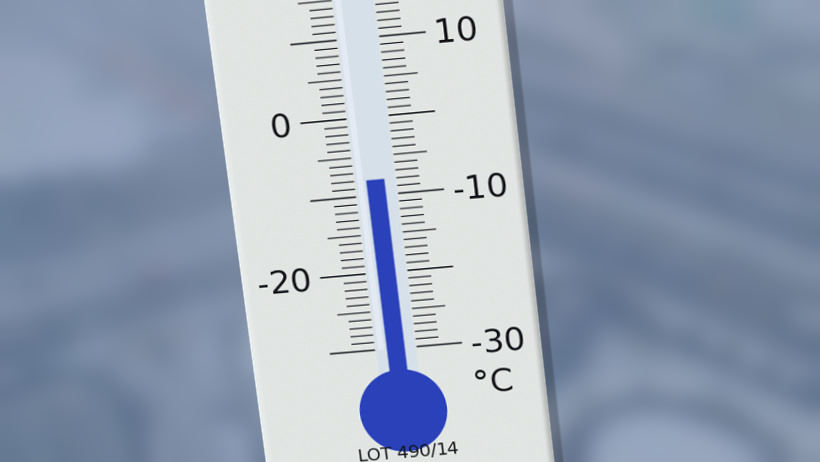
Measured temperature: -8 °C
